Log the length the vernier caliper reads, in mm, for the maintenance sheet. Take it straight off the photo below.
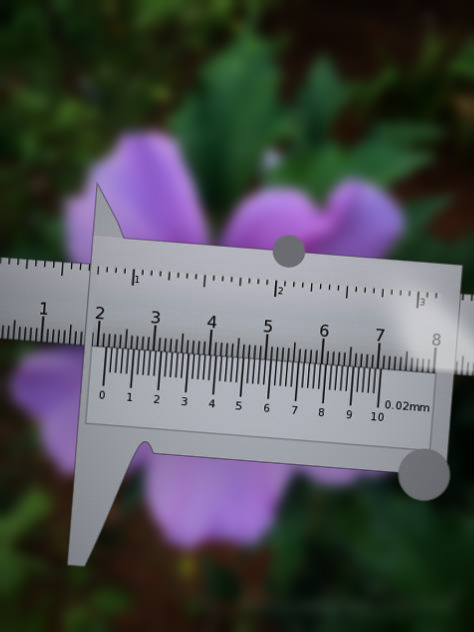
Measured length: 21.6 mm
